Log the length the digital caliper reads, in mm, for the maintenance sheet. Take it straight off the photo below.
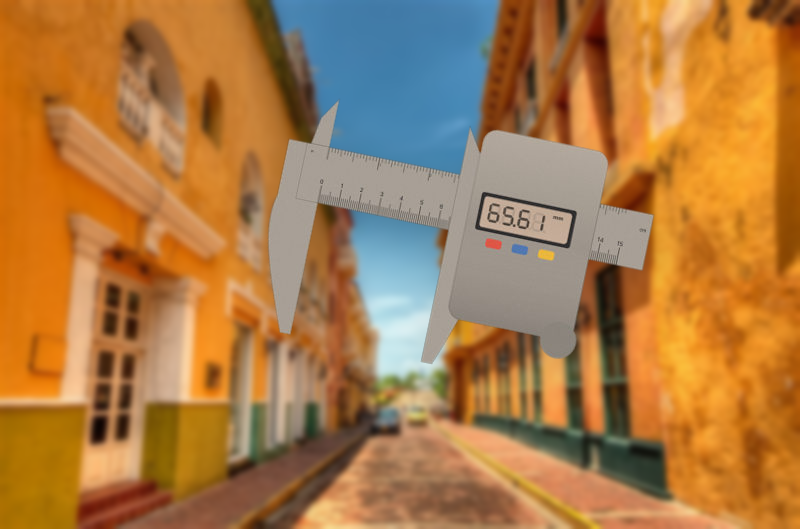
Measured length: 65.61 mm
